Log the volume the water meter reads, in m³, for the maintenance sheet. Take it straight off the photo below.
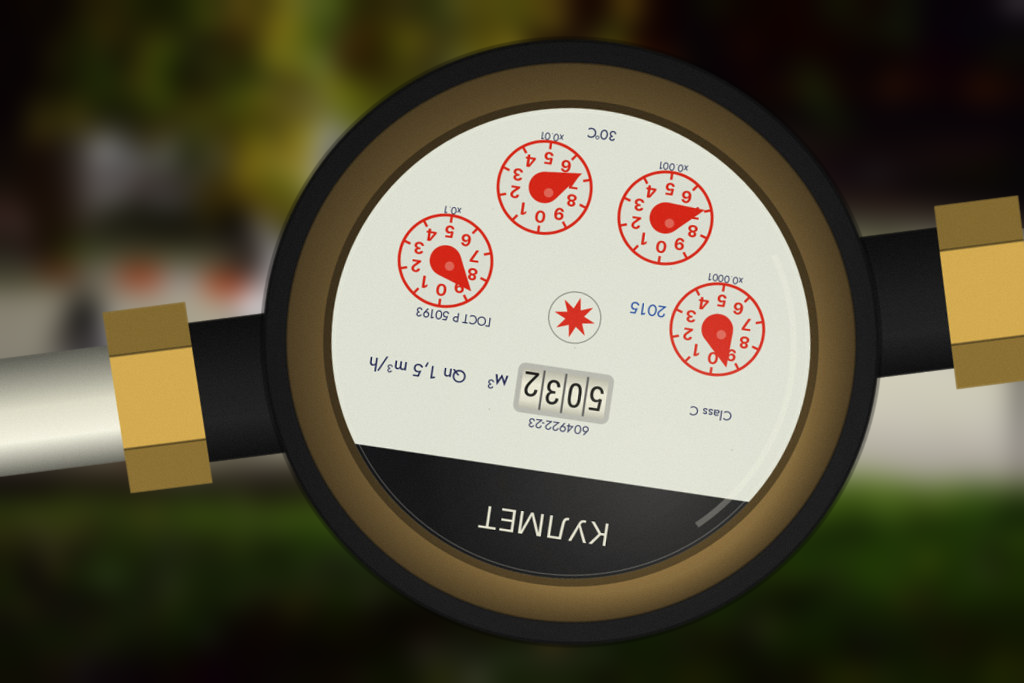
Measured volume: 5031.8669 m³
